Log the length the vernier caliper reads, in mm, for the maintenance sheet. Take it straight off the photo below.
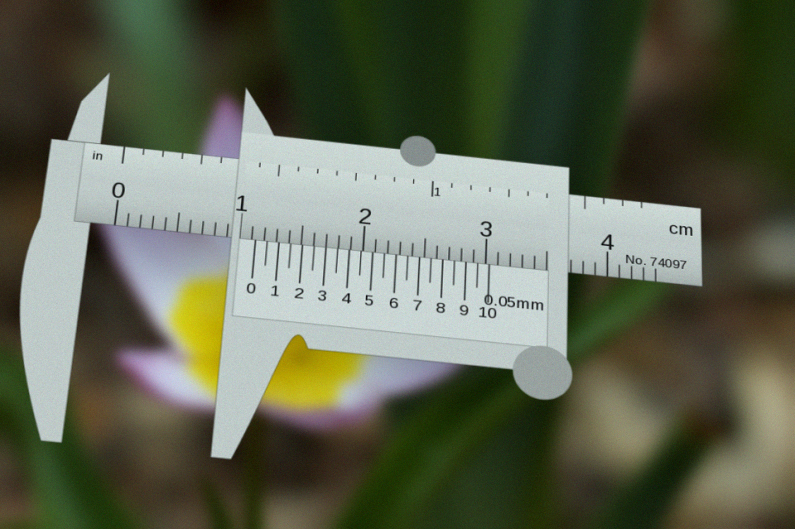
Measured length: 11.3 mm
